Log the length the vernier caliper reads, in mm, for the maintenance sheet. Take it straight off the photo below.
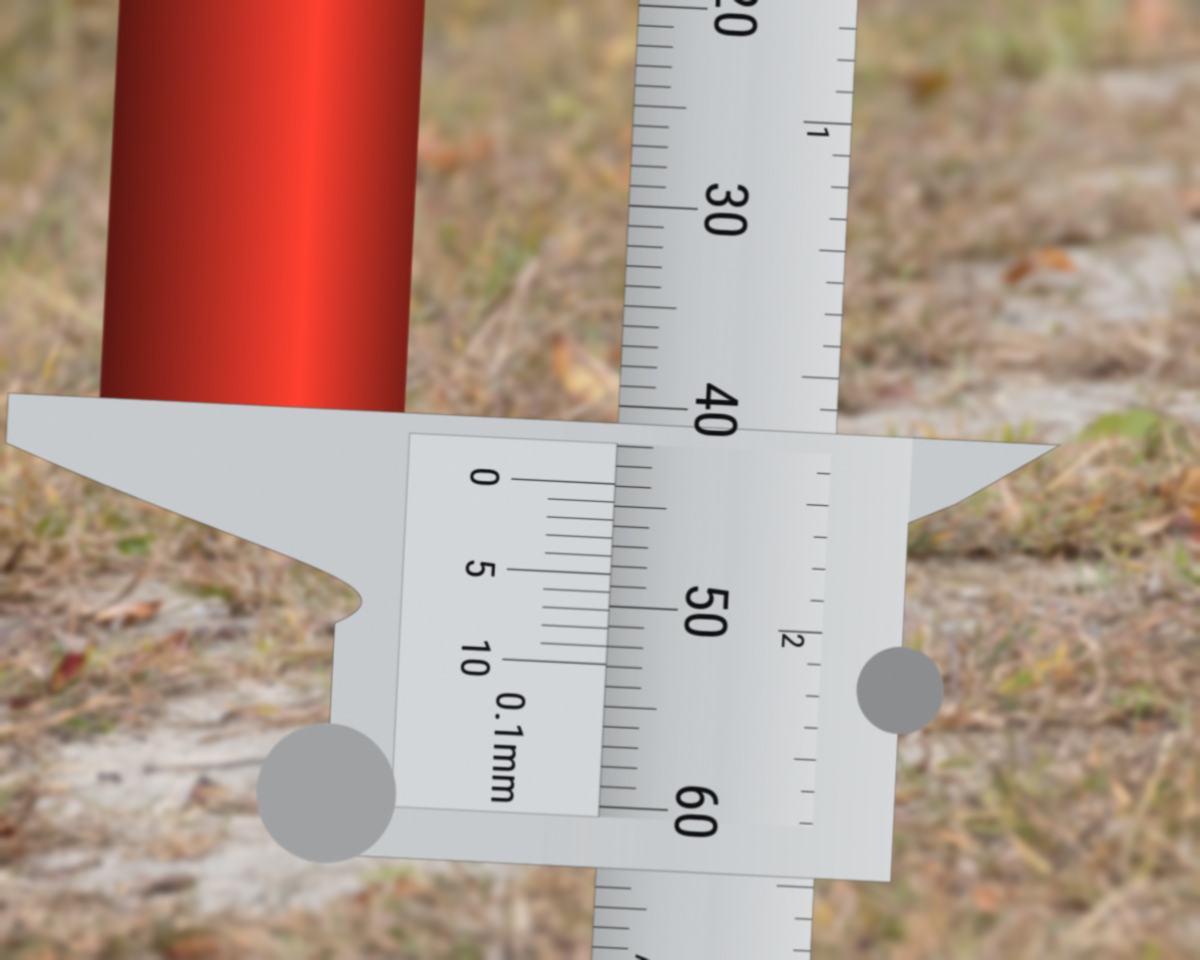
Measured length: 43.9 mm
